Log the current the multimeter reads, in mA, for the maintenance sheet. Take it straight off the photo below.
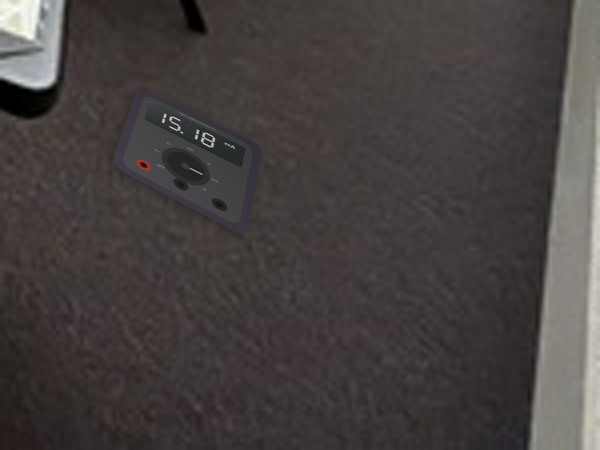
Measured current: 15.18 mA
